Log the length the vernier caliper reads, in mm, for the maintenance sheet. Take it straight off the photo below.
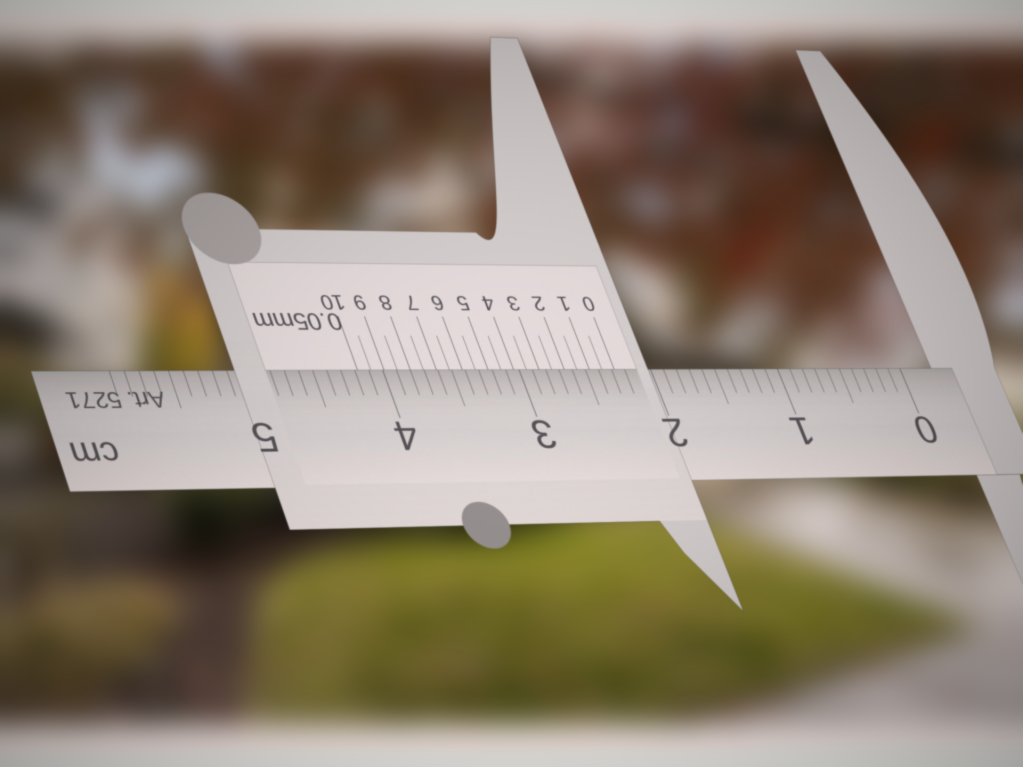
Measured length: 22.8 mm
